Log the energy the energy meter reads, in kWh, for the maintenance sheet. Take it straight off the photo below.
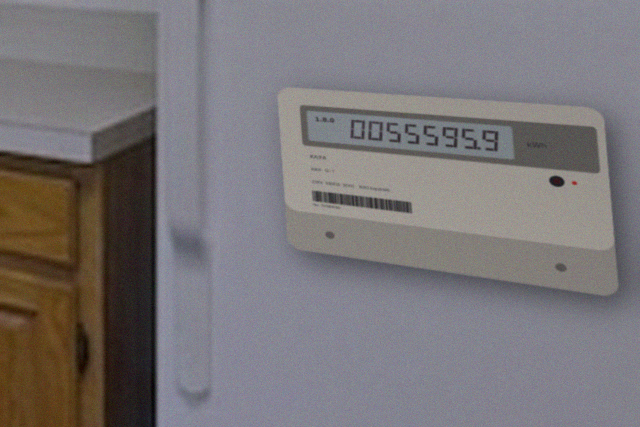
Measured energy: 55595.9 kWh
